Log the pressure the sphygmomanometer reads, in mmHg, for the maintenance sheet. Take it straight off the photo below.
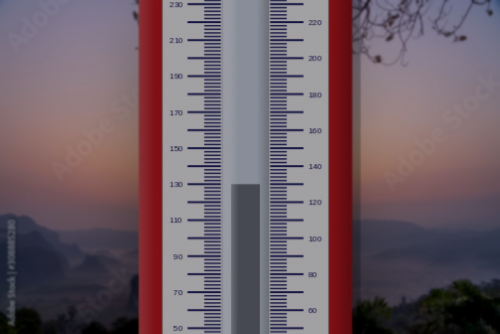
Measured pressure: 130 mmHg
